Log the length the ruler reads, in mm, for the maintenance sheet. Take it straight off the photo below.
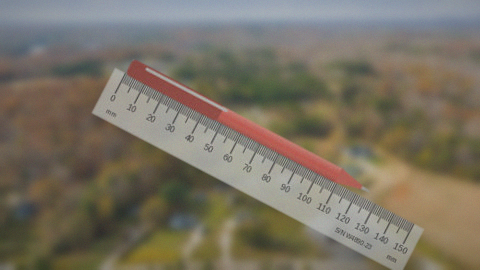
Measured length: 125 mm
